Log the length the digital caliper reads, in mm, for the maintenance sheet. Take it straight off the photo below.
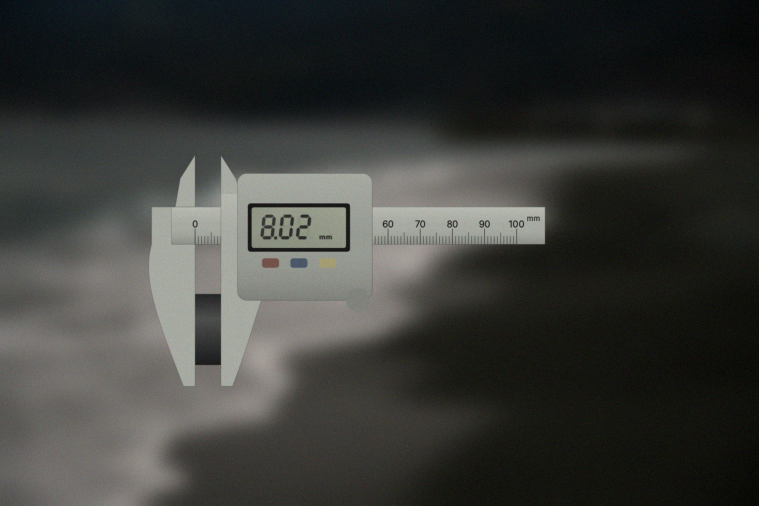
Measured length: 8.02 mm
